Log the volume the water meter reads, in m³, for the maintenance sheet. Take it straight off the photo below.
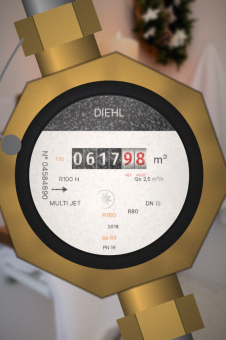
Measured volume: 617.98 m³
